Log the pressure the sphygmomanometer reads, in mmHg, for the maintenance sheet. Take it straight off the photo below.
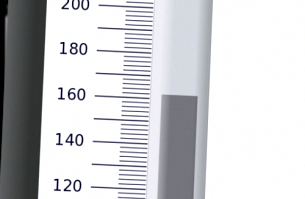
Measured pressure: 162 mmHg
